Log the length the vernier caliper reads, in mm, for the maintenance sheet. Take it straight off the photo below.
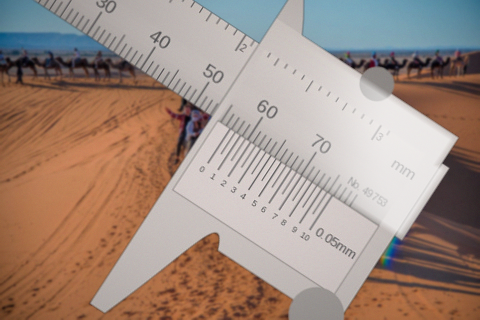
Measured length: 56.8 mm
